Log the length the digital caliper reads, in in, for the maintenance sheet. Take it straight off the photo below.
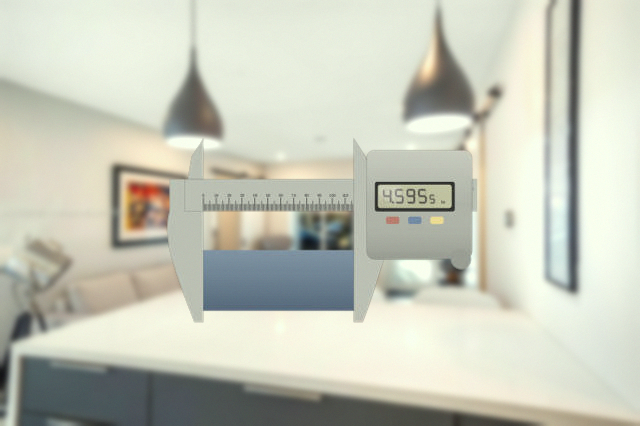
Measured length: 4.5955 in
